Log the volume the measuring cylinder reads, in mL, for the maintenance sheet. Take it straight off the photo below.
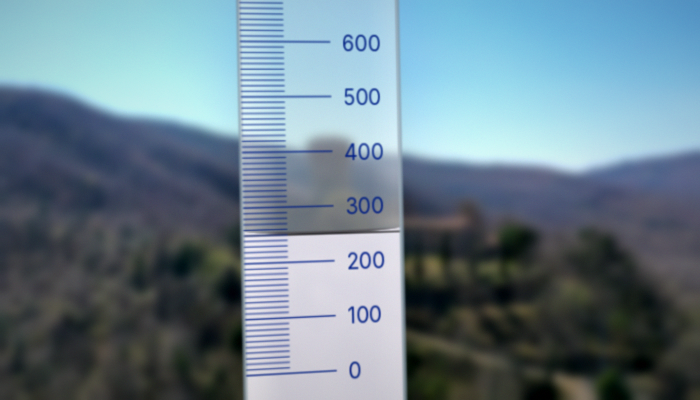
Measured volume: 250 mL
